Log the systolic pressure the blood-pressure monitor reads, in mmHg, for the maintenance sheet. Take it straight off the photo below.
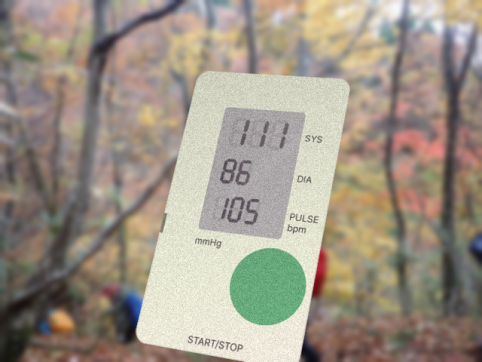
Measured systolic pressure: 111 mmHg
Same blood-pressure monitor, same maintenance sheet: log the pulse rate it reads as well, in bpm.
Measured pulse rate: 105 bpm
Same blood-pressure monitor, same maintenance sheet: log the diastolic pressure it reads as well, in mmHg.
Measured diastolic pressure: 86 mmHg
